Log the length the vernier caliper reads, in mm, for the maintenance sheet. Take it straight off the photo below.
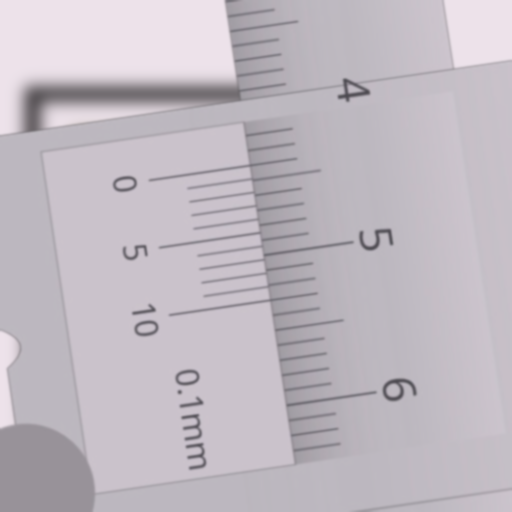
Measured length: 44.0 mm
